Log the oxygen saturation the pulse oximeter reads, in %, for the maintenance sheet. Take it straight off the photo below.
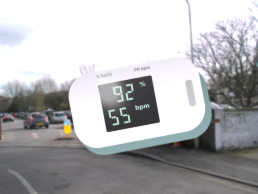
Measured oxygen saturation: 92 %
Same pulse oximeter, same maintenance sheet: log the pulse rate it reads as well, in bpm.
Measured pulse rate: 55 bpm
